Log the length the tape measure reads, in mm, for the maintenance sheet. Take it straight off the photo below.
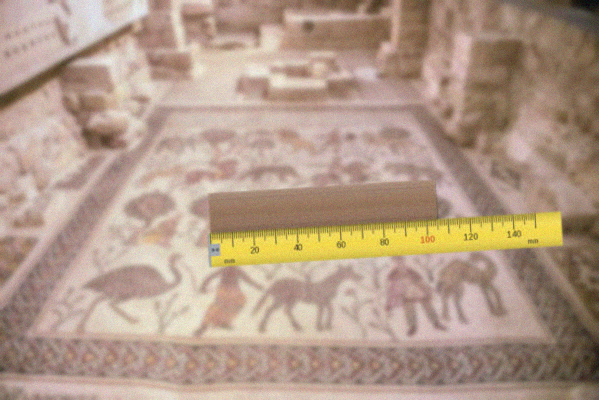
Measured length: 105 mm
